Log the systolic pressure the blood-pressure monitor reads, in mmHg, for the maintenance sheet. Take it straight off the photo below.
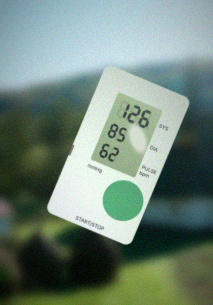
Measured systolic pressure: 126 mmHg
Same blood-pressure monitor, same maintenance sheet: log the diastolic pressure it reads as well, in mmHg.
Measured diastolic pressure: 85 mmHg
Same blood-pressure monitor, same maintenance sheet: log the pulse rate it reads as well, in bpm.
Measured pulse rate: 62 bpm
